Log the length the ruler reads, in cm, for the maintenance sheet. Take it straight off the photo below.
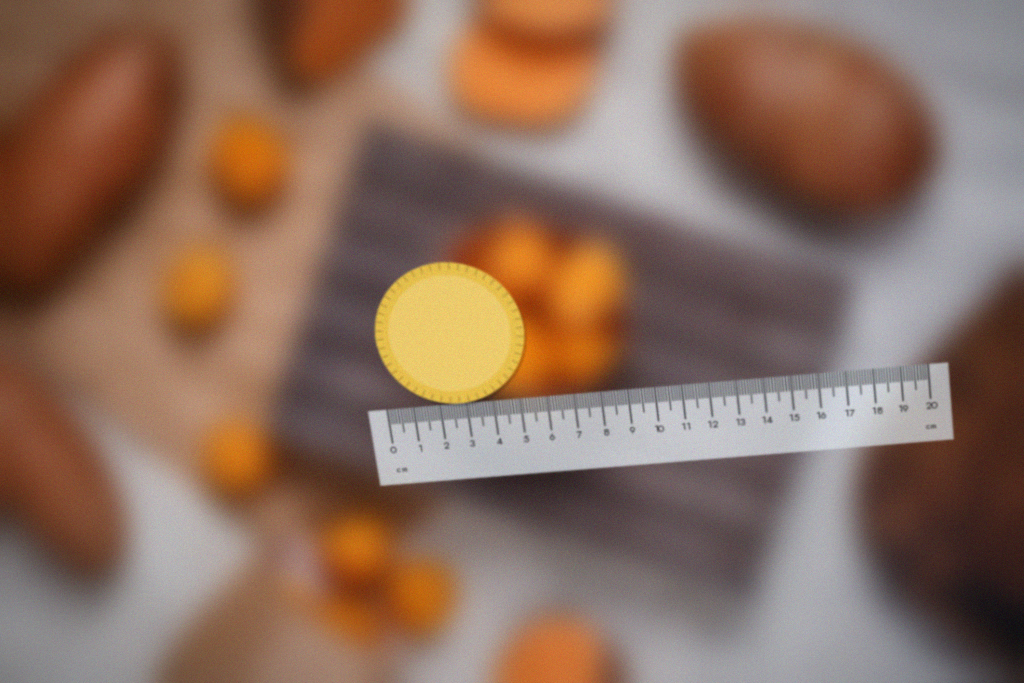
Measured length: 5.5 cm
